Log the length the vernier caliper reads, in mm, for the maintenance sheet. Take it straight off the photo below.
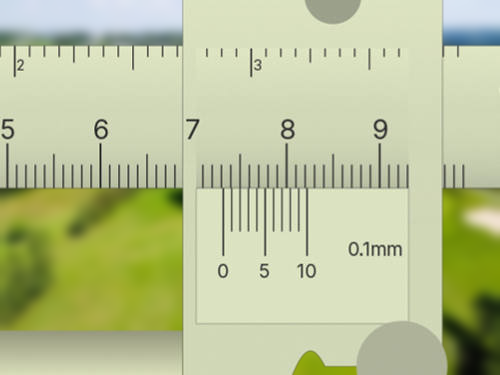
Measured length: 73.2 mm
